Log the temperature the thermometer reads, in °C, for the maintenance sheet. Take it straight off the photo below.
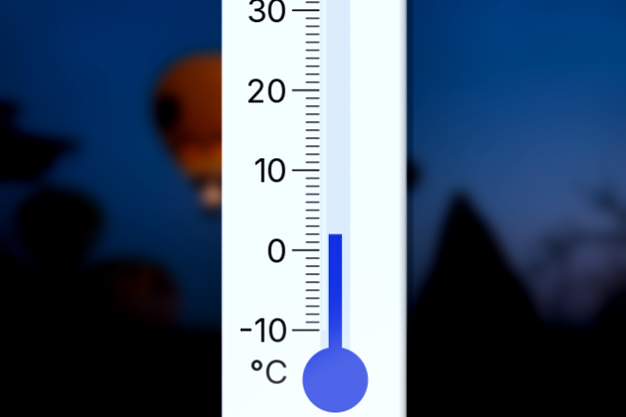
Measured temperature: 2 °C
